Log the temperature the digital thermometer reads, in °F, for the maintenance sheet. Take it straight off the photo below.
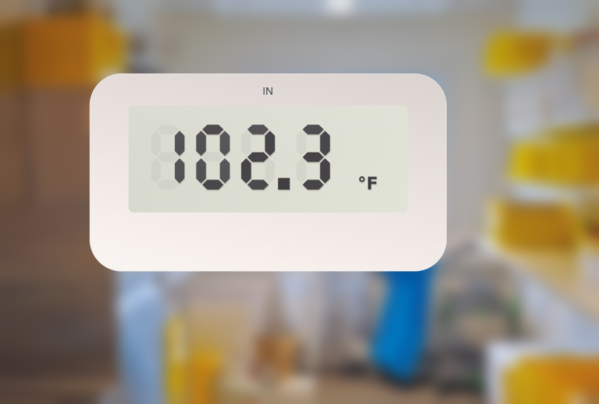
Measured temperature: 102.3 °F
